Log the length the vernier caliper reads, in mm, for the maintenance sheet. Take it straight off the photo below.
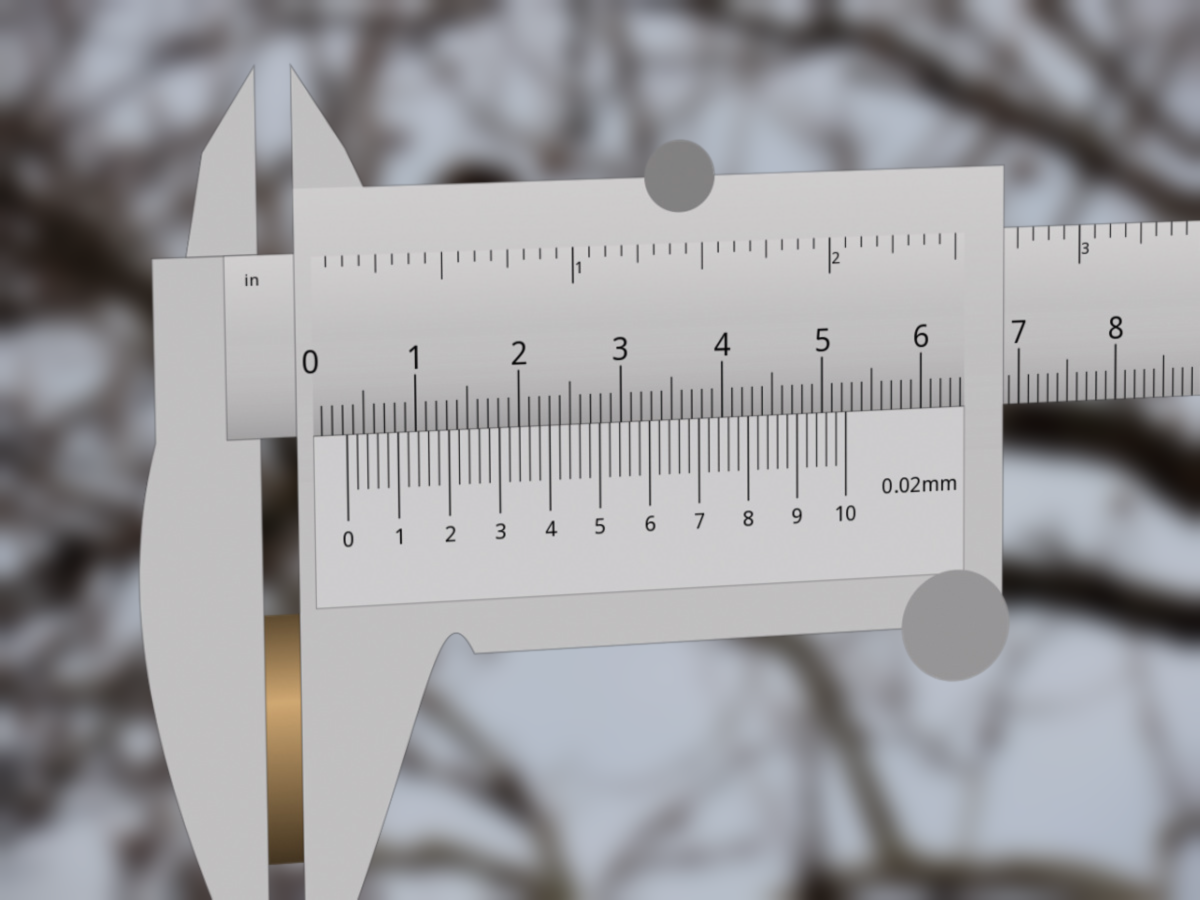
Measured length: 3.4 mm
